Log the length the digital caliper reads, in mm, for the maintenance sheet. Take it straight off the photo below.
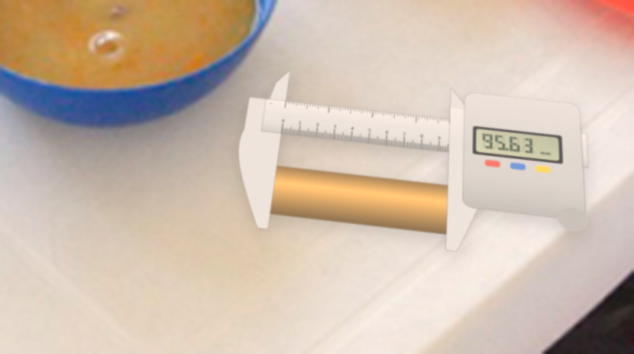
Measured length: 95.63 mm
